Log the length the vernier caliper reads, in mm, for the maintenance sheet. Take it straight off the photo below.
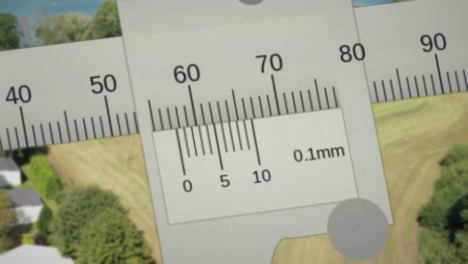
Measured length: 57.6 mm
